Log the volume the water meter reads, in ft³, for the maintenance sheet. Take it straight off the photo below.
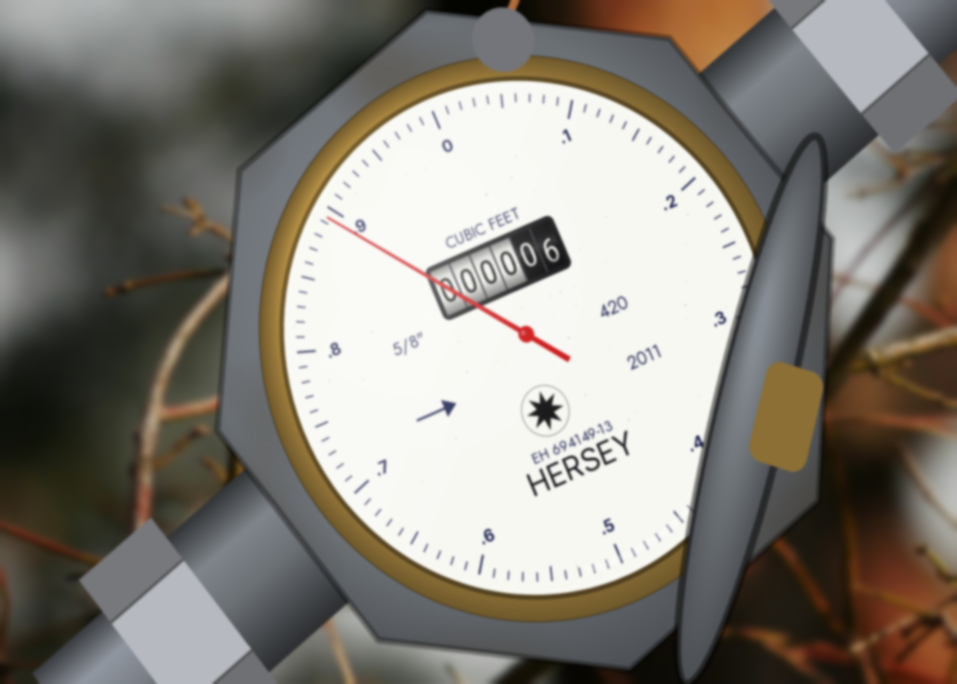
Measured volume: 5.89 ft³
